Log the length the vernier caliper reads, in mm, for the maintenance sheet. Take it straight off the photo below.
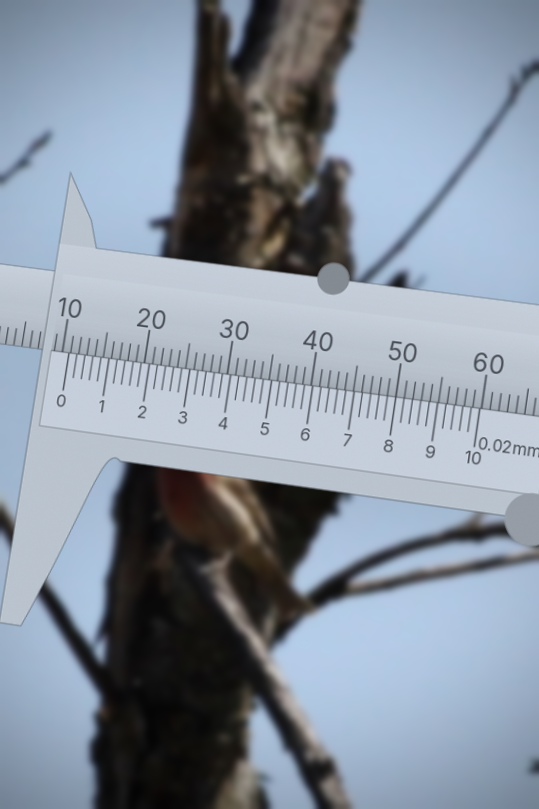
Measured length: 10.8 mm
